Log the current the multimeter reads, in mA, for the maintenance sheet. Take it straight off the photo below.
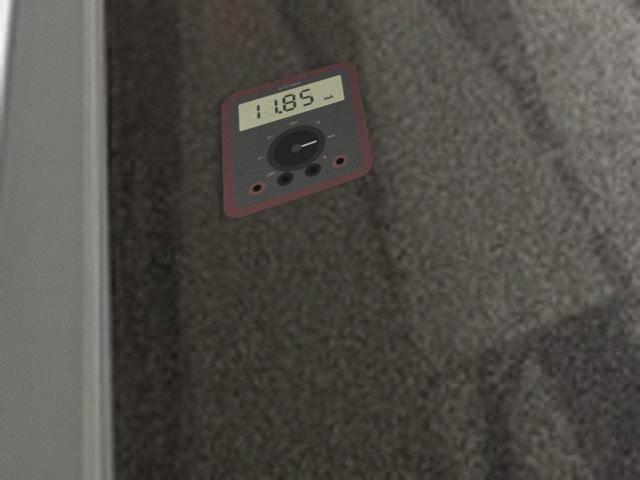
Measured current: 11.85 mA
